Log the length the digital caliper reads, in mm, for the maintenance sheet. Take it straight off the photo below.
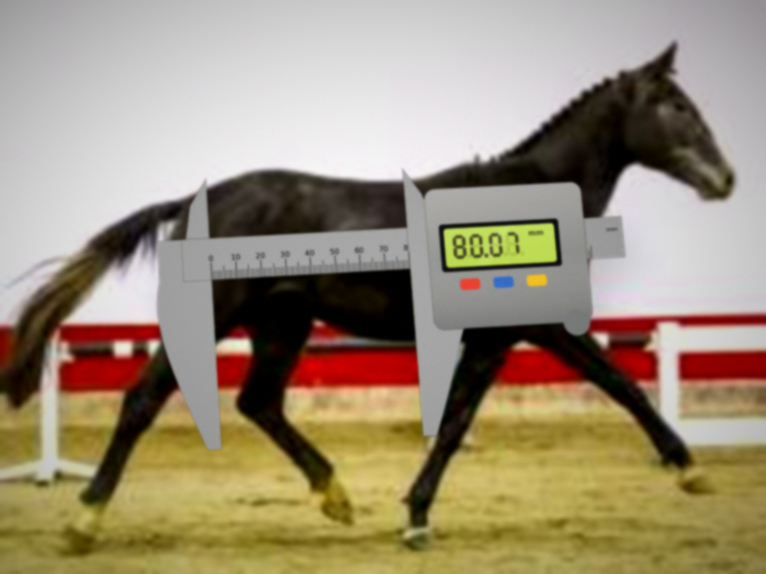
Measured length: 80.07 mm
